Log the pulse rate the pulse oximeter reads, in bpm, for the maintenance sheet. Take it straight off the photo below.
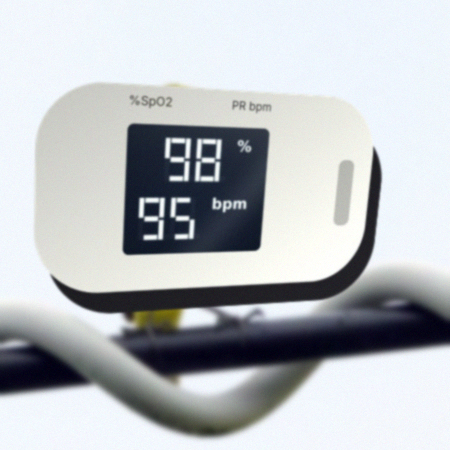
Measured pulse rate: 95 bpm
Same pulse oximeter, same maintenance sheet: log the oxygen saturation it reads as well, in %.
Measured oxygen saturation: 98 %
